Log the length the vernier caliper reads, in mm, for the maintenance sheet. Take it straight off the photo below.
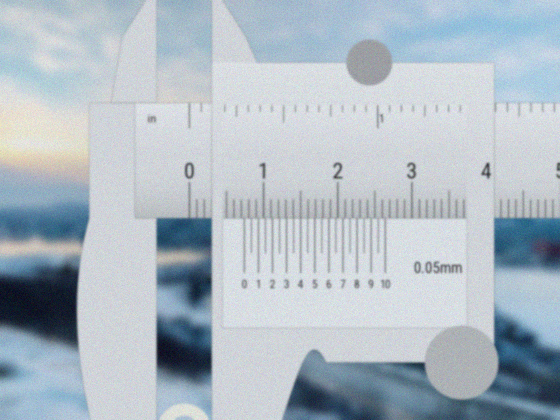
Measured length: 7.4 mm
